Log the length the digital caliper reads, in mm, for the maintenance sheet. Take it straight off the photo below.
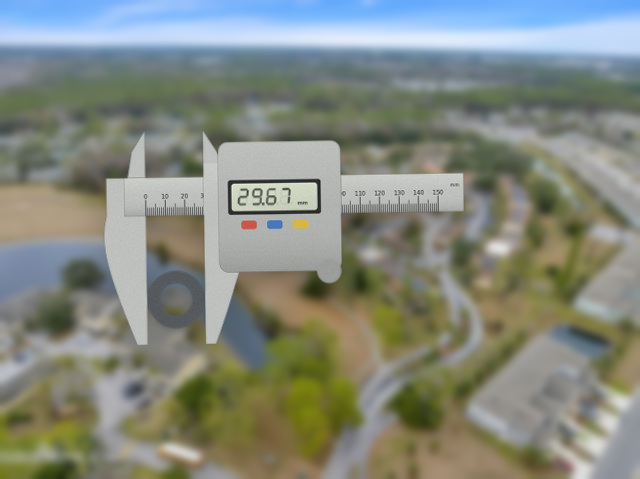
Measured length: 29.67 mm
